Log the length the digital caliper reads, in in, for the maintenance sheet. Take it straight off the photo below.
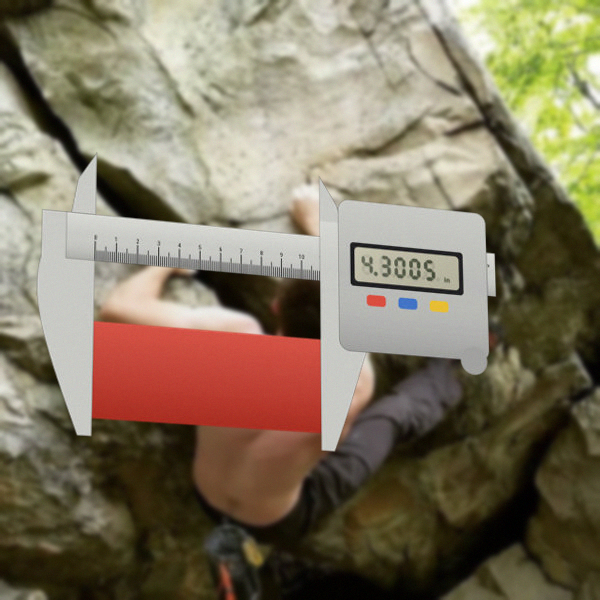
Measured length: 4.3005 in
